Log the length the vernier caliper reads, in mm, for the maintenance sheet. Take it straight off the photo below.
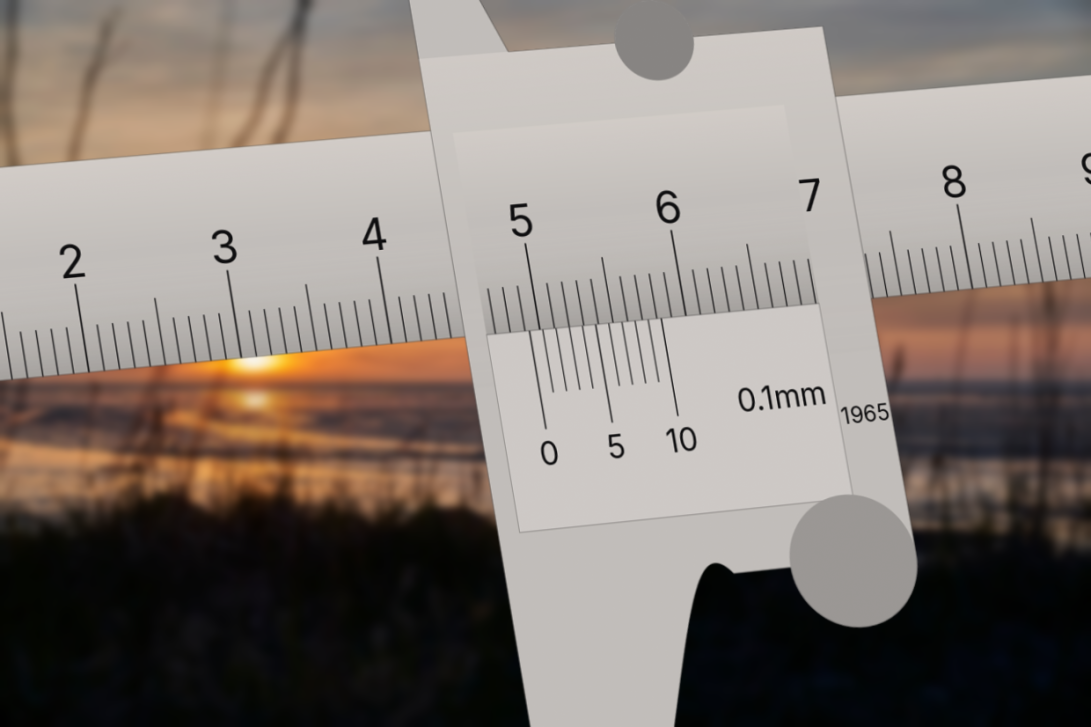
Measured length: 49.3 mm
